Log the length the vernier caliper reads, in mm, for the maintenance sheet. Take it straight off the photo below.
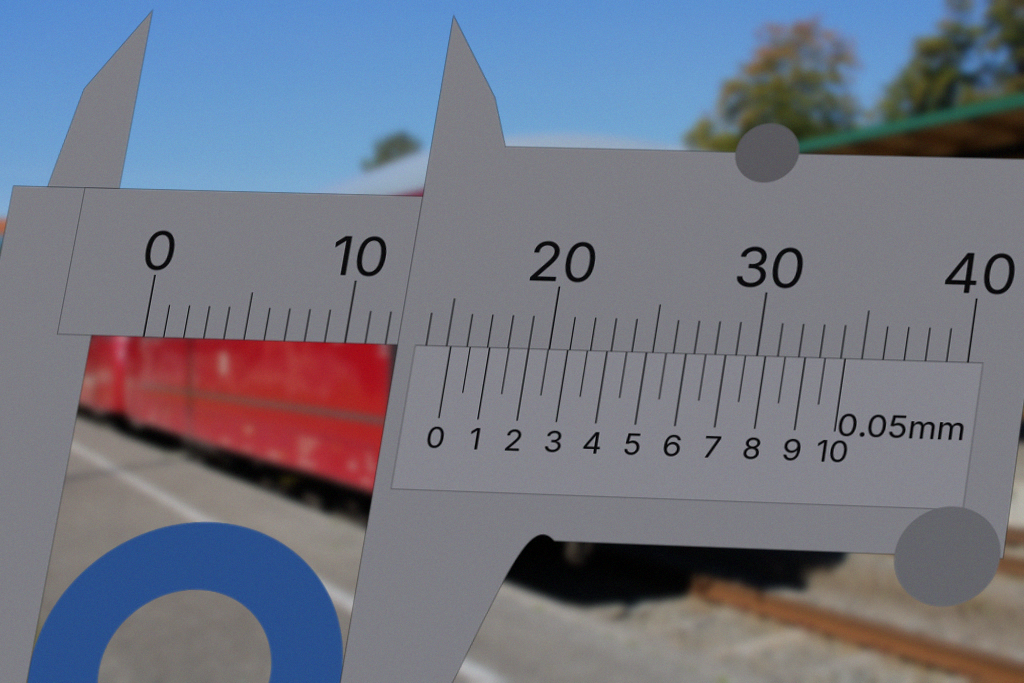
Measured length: 15.2 mm
